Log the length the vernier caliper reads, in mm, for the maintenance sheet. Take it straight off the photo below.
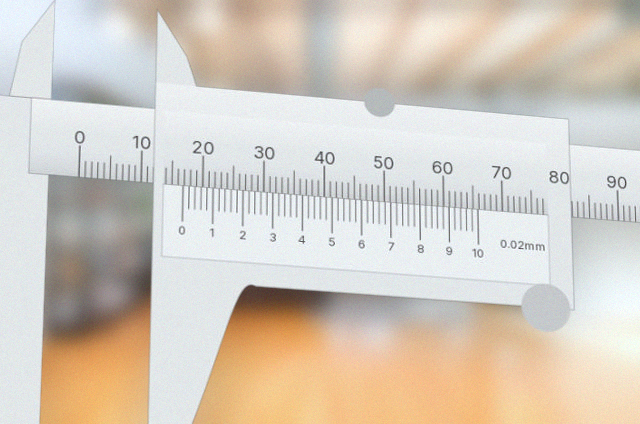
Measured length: 16.8 mm
